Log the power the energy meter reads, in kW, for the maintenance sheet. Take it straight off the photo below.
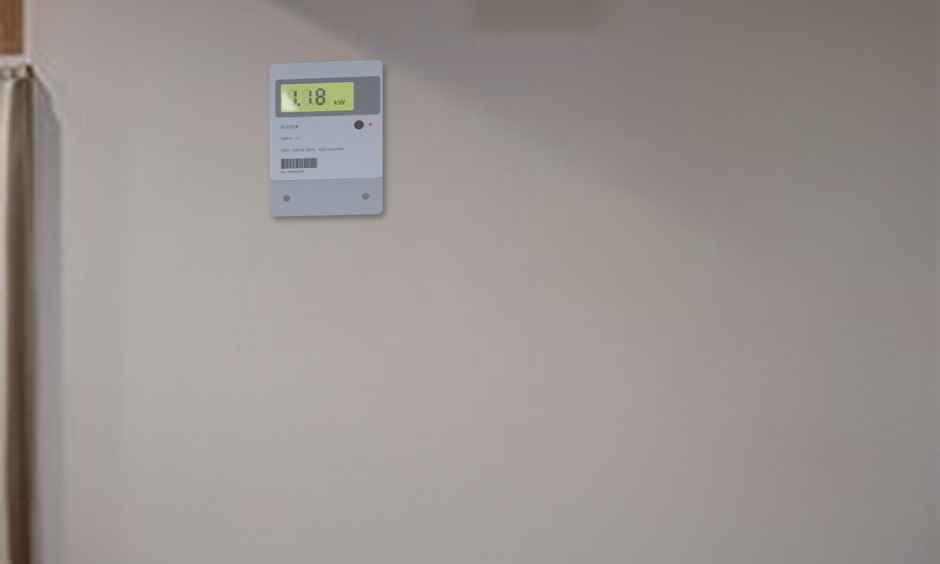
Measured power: 1.18 kW
